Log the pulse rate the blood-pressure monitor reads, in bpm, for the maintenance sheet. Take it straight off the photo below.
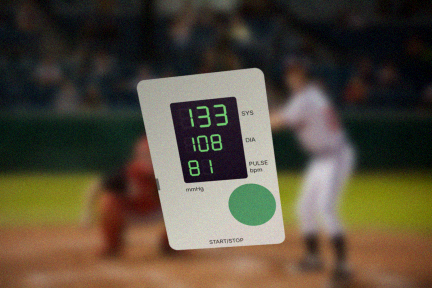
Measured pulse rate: 81 bpm
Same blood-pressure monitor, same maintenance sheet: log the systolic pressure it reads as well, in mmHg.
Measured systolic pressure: 133 mmHg
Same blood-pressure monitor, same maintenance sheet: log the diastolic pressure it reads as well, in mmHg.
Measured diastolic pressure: 108 mmHg
